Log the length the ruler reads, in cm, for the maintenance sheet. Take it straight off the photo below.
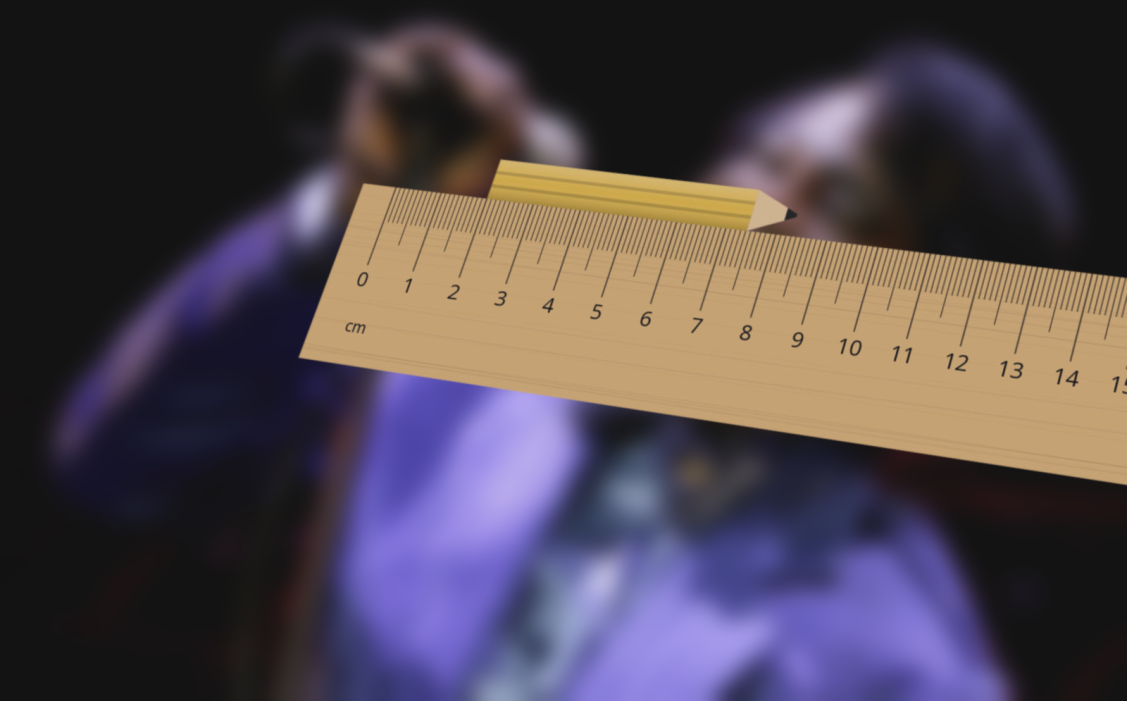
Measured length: 6.3 cm
